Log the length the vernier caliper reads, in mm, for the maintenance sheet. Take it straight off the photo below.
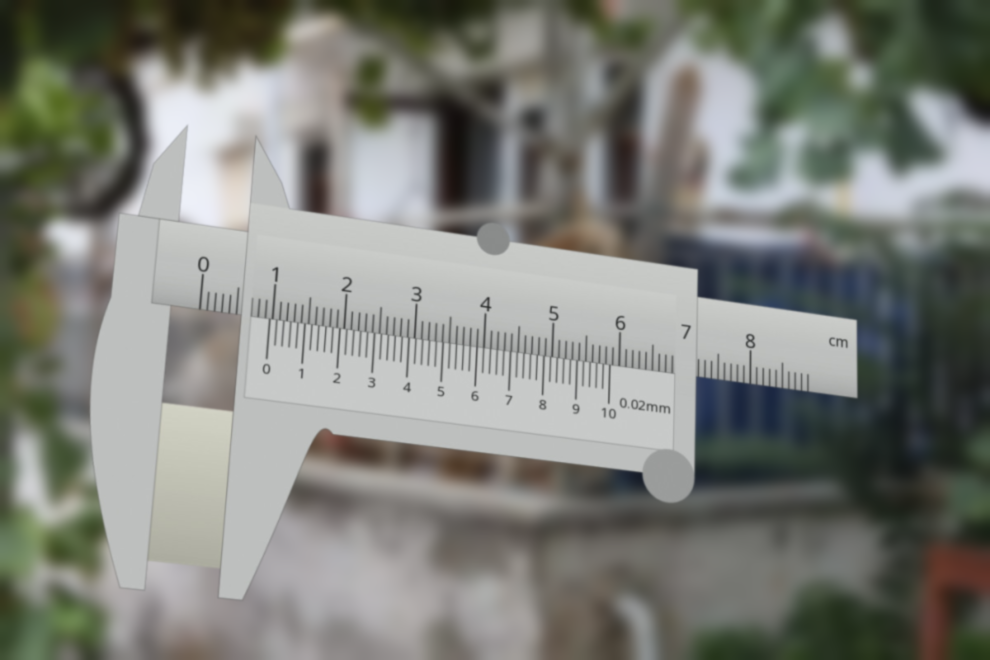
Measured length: 9.6 mm
